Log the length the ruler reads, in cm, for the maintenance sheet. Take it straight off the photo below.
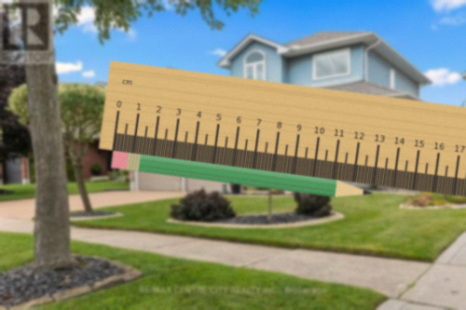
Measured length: 13 cm
